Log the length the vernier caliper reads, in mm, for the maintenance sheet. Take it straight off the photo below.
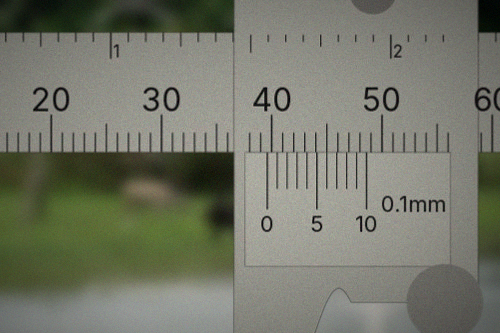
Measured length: 39.6 mm
